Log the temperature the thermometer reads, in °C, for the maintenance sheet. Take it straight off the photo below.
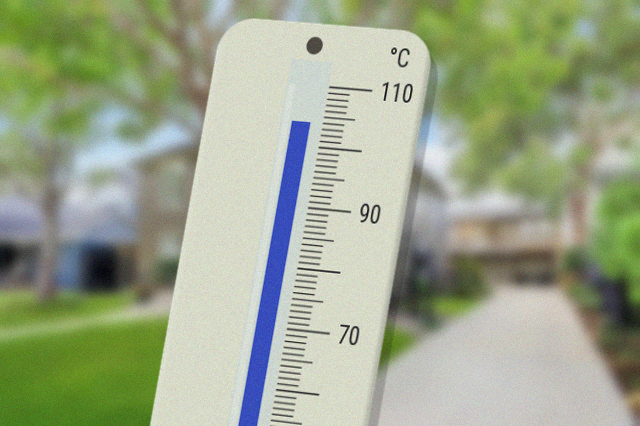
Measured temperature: 104 °C
